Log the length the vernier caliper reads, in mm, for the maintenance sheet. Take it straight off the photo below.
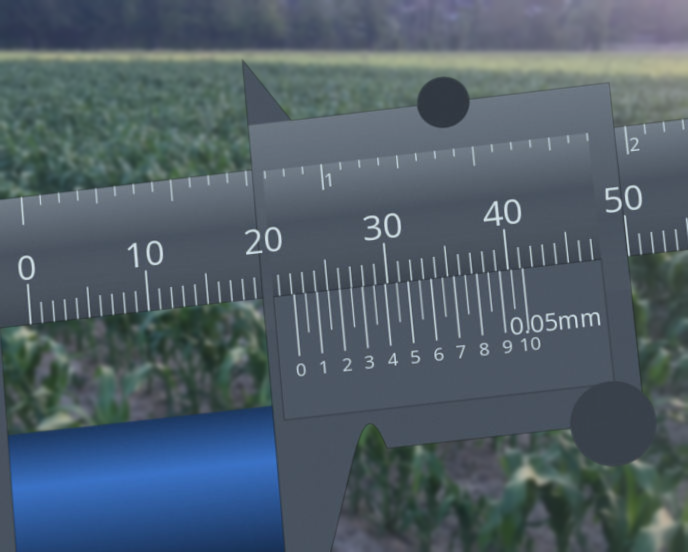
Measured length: 22.2 mm
